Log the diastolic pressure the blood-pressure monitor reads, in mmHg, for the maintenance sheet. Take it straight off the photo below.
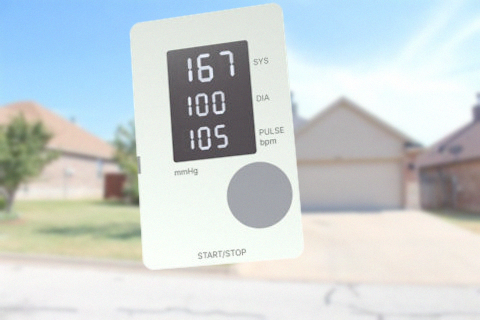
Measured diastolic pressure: 100 mmHg
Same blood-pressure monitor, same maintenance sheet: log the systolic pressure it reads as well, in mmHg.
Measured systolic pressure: 167 mmHg
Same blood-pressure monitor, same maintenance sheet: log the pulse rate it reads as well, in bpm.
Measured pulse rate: 105 bpm
